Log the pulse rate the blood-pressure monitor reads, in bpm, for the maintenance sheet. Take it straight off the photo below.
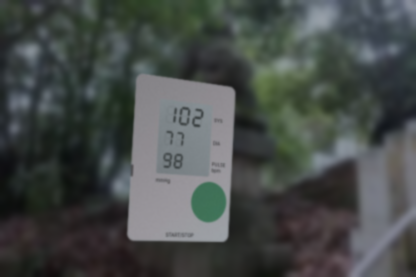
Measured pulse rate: 98 bpm
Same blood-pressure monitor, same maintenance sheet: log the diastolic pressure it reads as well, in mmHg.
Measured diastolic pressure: 77 mmHg
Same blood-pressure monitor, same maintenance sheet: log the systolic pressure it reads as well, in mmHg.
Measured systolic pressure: 102 mmHg
